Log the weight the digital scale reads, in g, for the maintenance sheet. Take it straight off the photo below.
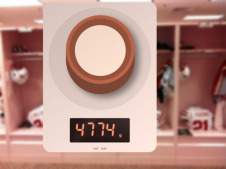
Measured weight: 4774 g
